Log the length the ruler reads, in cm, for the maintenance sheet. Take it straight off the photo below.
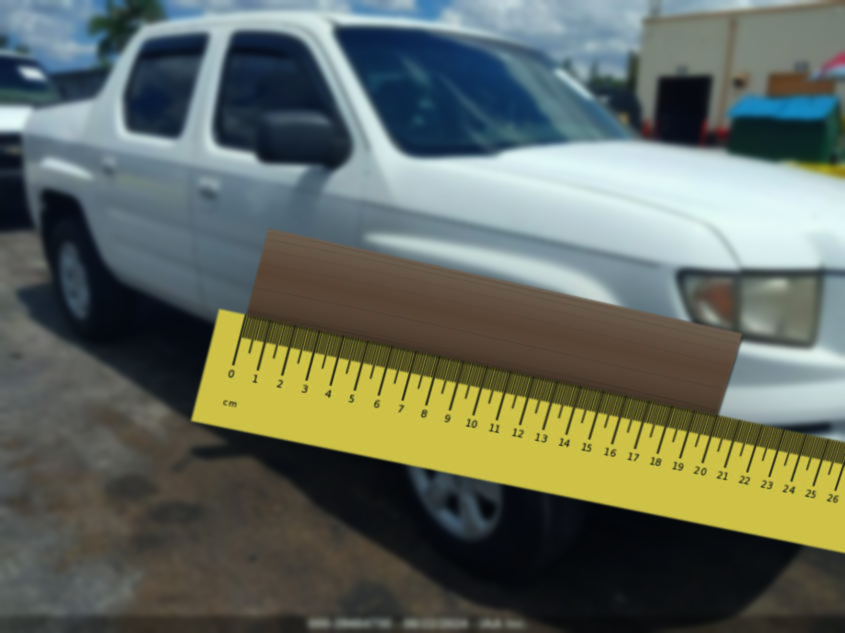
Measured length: 20 cm
